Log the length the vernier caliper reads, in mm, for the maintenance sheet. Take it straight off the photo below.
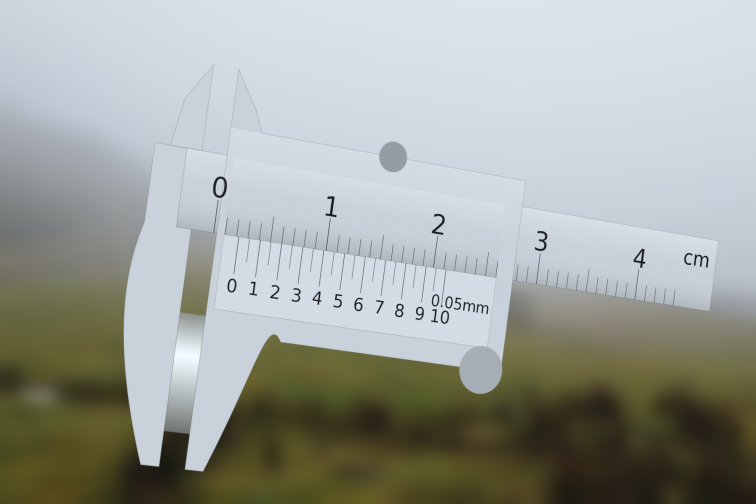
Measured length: 2.2 mm
